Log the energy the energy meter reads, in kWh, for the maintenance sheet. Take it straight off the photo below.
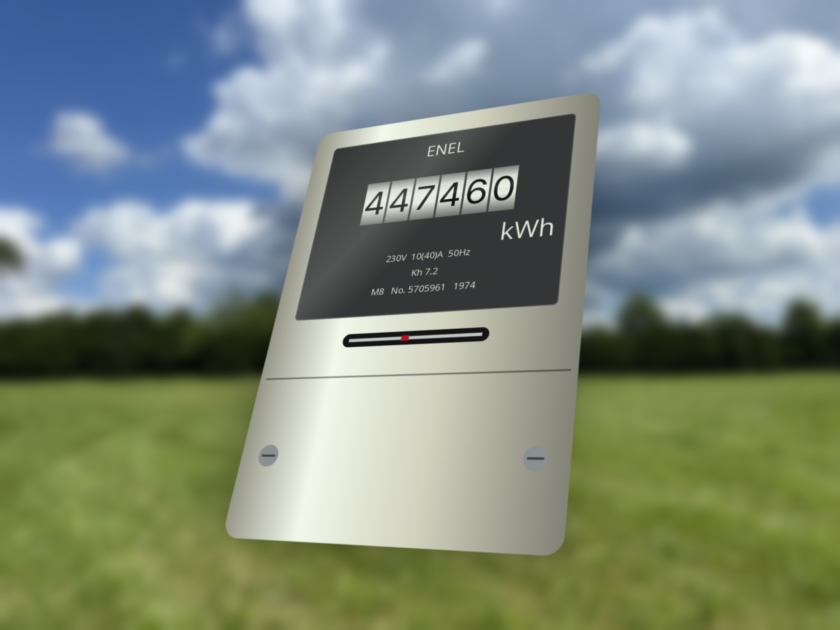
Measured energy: 447460 kWh
